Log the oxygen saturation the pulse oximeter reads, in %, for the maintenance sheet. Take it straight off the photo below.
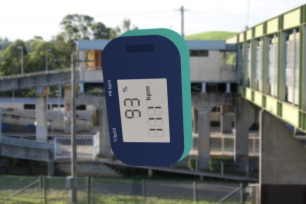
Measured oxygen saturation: 93 %
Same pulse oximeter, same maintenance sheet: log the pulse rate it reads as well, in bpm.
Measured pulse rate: 111 bpm
